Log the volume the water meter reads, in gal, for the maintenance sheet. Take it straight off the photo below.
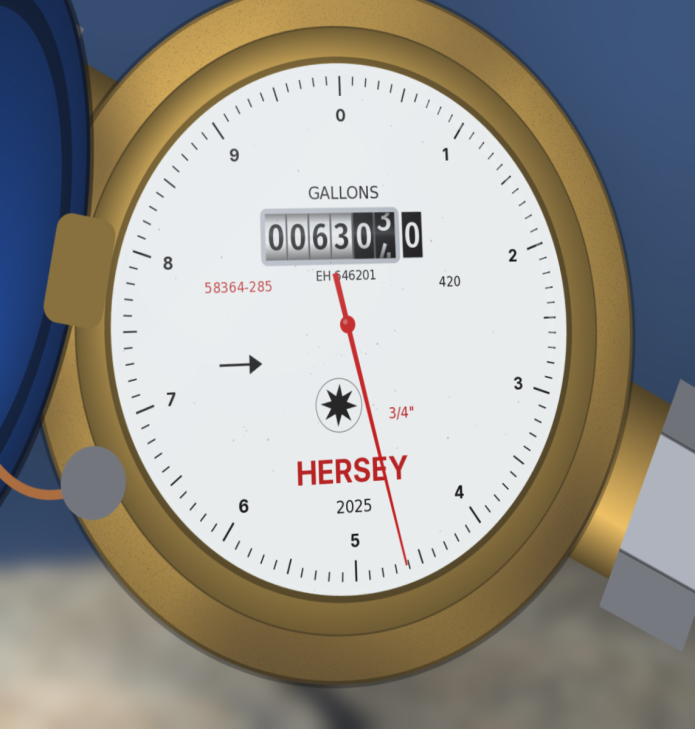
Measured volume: 63034.6 gal
